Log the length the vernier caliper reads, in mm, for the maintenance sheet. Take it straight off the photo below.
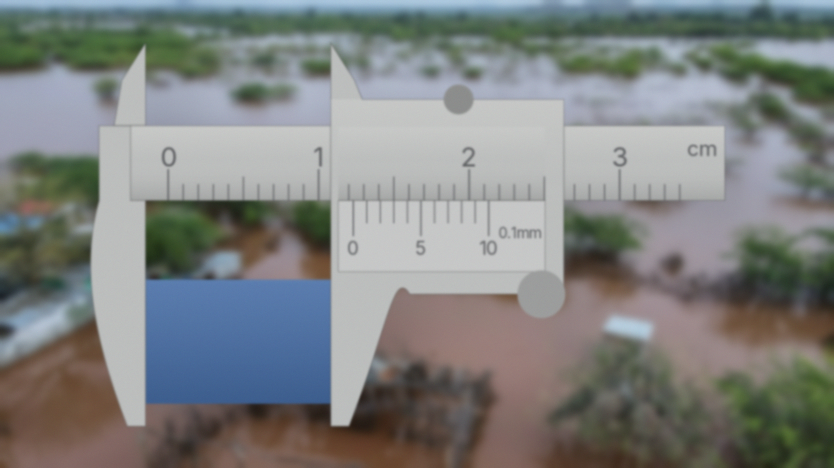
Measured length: 12.3 mm
